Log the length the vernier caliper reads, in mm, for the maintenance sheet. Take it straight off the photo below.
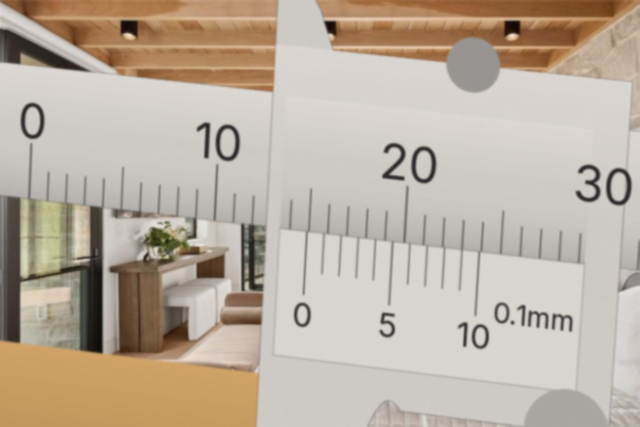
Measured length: 14.9 mm
